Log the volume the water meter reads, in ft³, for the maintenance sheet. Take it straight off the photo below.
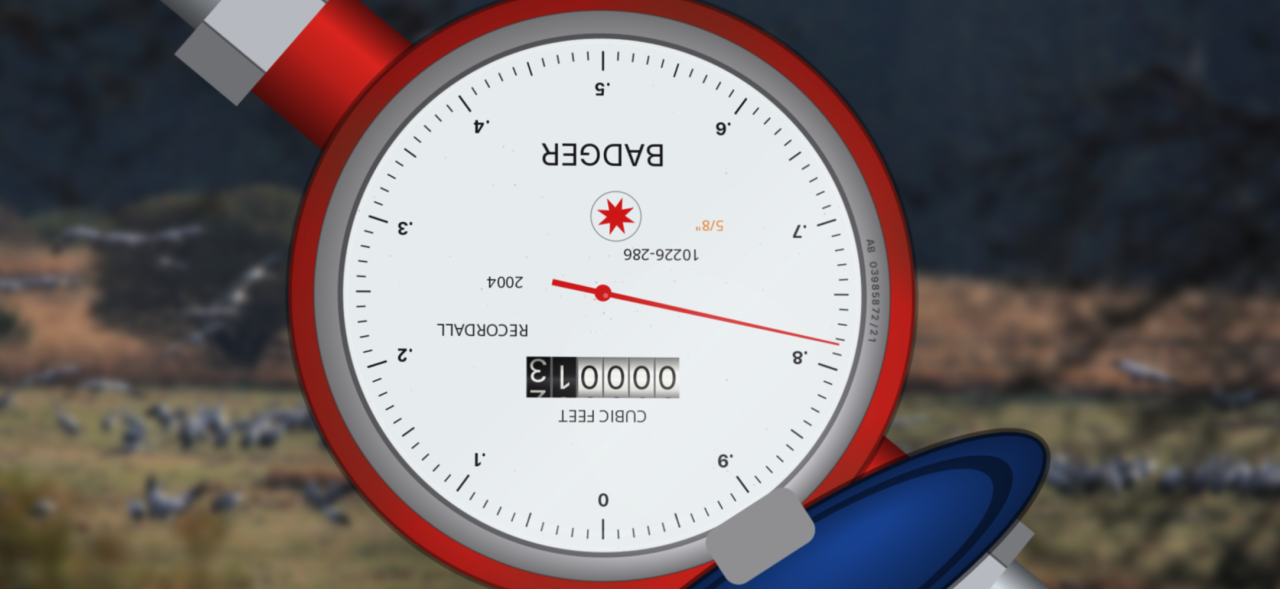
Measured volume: 12.78 ft³
